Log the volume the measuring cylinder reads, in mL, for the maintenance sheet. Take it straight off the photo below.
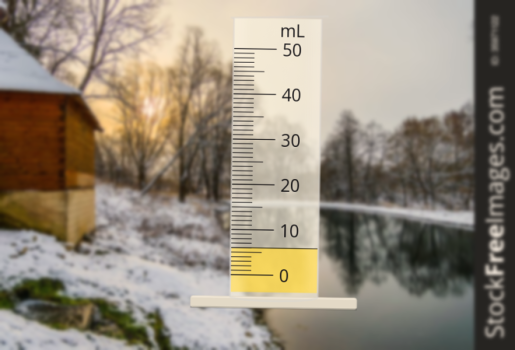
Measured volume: 6 mL
